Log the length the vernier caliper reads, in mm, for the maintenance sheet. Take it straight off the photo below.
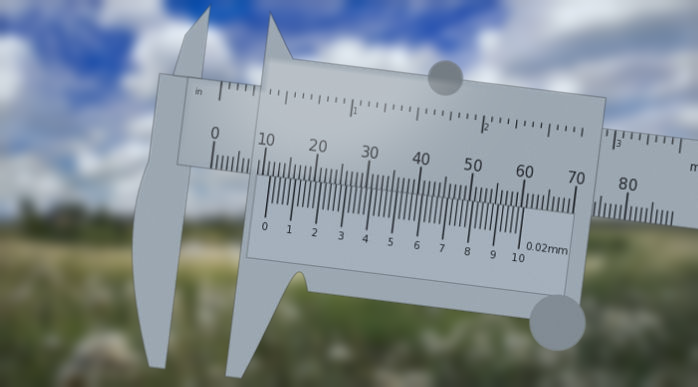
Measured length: 11.5 mm
